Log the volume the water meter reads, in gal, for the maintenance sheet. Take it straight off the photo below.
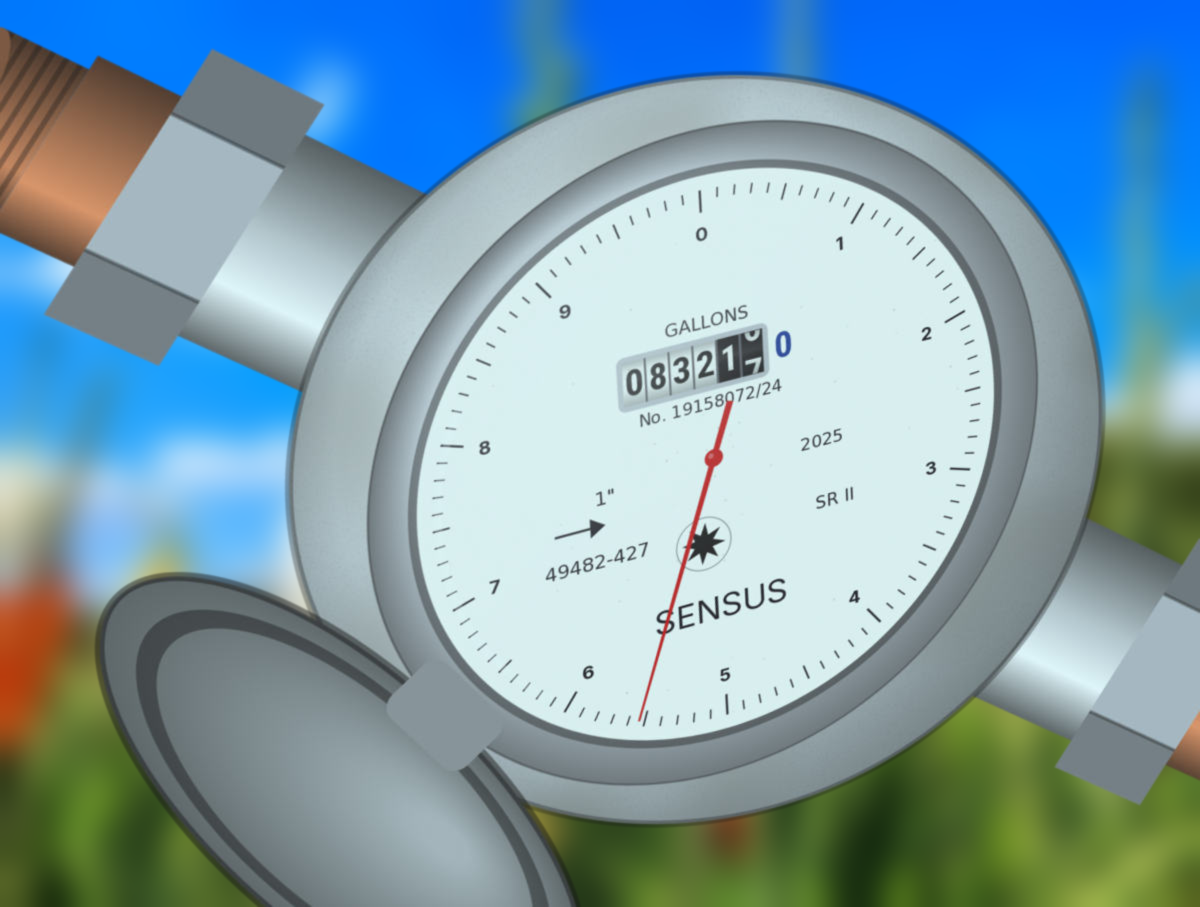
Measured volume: 832165.5 gal
